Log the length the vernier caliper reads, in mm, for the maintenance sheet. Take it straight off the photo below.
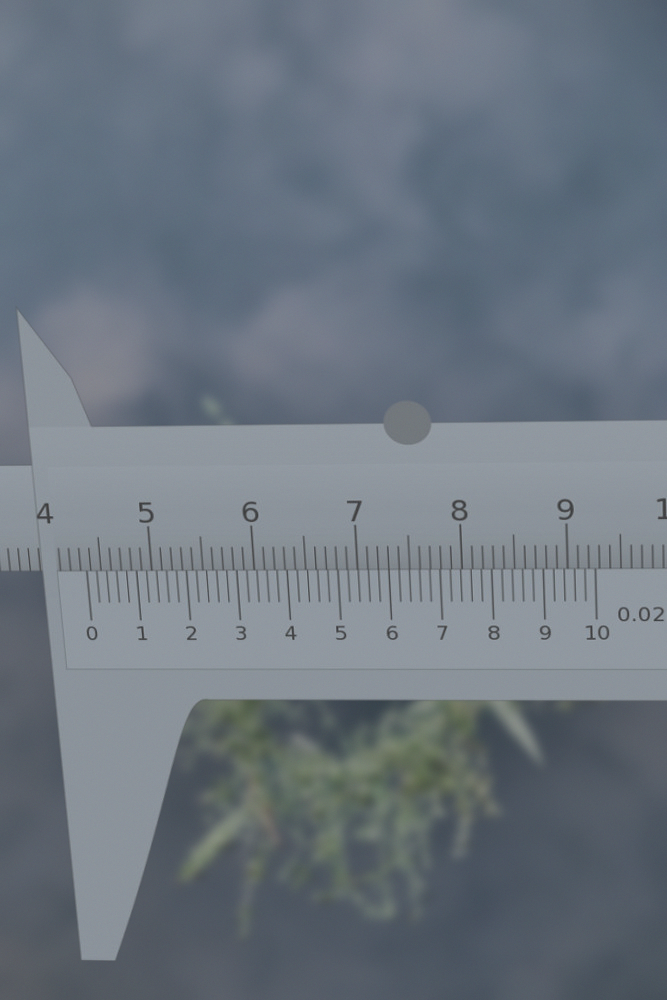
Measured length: 43.6 mm
